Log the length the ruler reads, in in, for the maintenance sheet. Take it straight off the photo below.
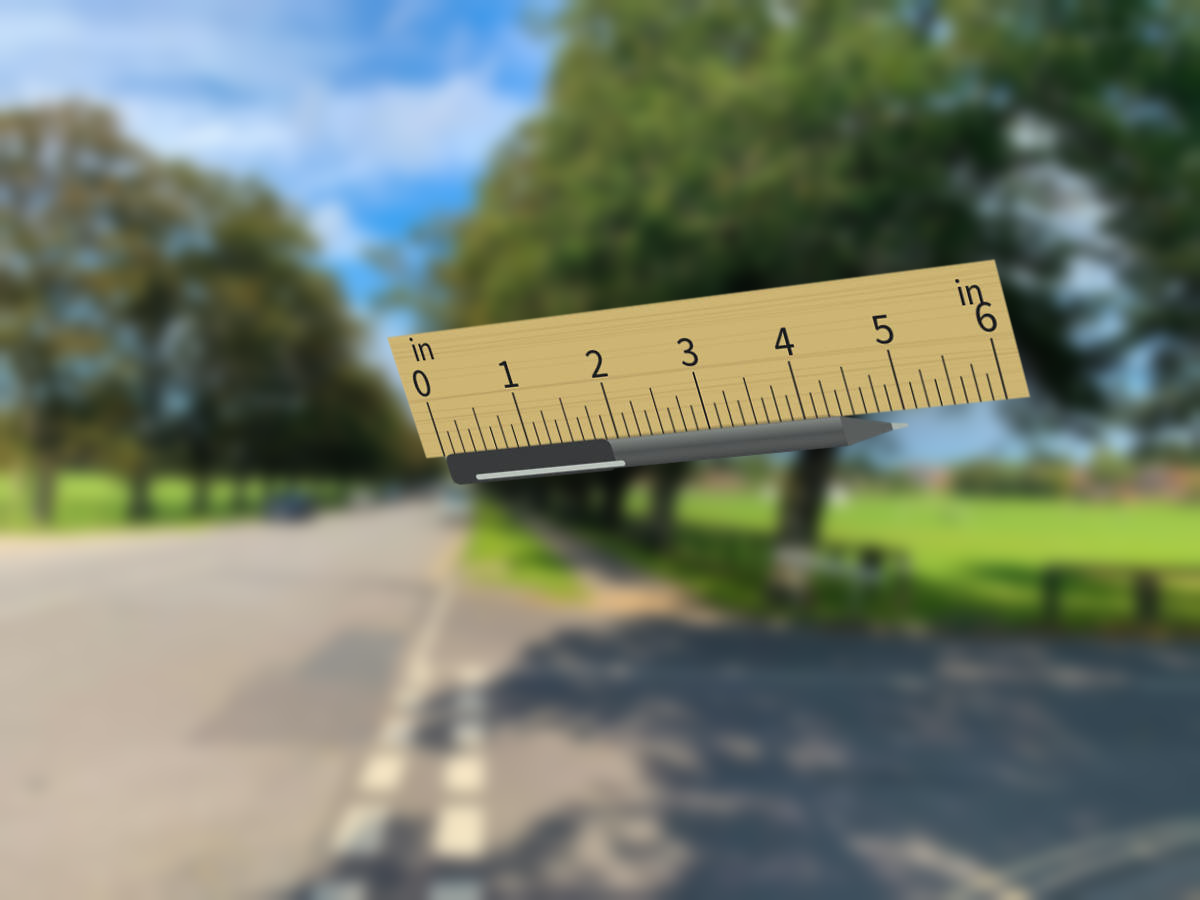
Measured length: 5 in
